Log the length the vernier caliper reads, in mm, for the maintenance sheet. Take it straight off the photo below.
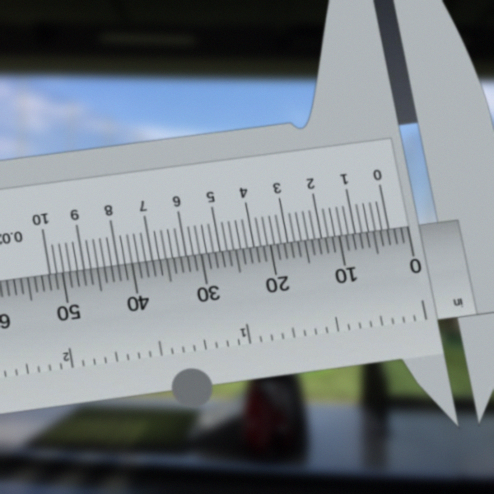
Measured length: 2.8 mm
